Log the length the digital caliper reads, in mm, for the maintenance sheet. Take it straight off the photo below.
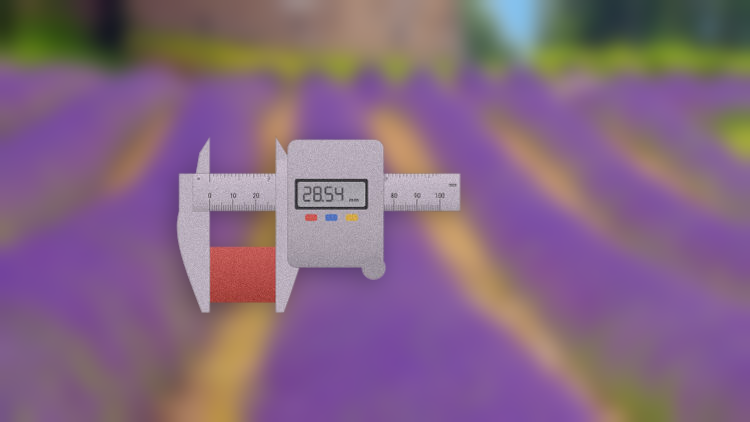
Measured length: 28.54 mm
